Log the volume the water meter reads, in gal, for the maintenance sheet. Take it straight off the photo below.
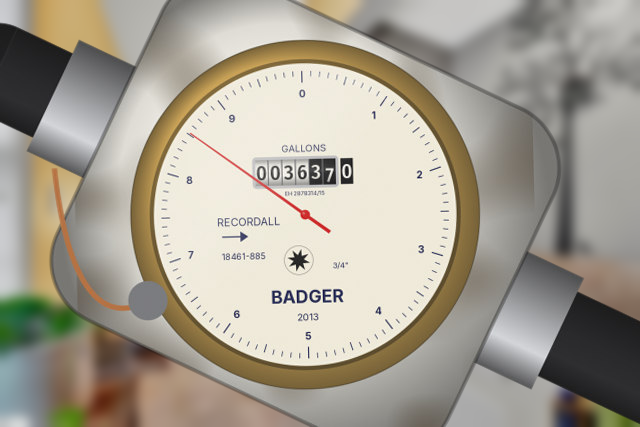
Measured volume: 36368.5 gal
